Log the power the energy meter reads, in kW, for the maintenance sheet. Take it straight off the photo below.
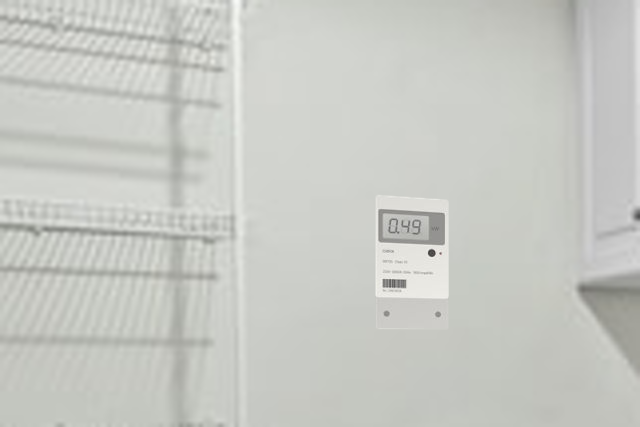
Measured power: 0.49 kW
